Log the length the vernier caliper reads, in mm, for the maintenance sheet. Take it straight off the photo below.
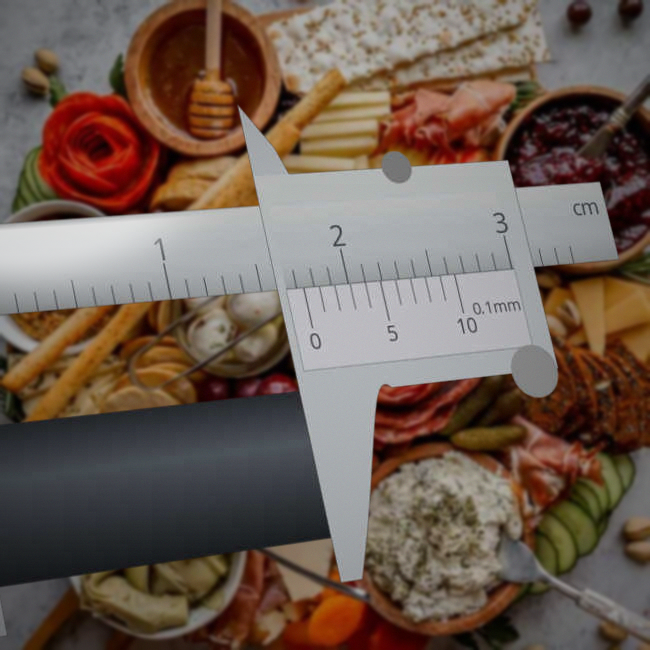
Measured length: 17.4 mm
